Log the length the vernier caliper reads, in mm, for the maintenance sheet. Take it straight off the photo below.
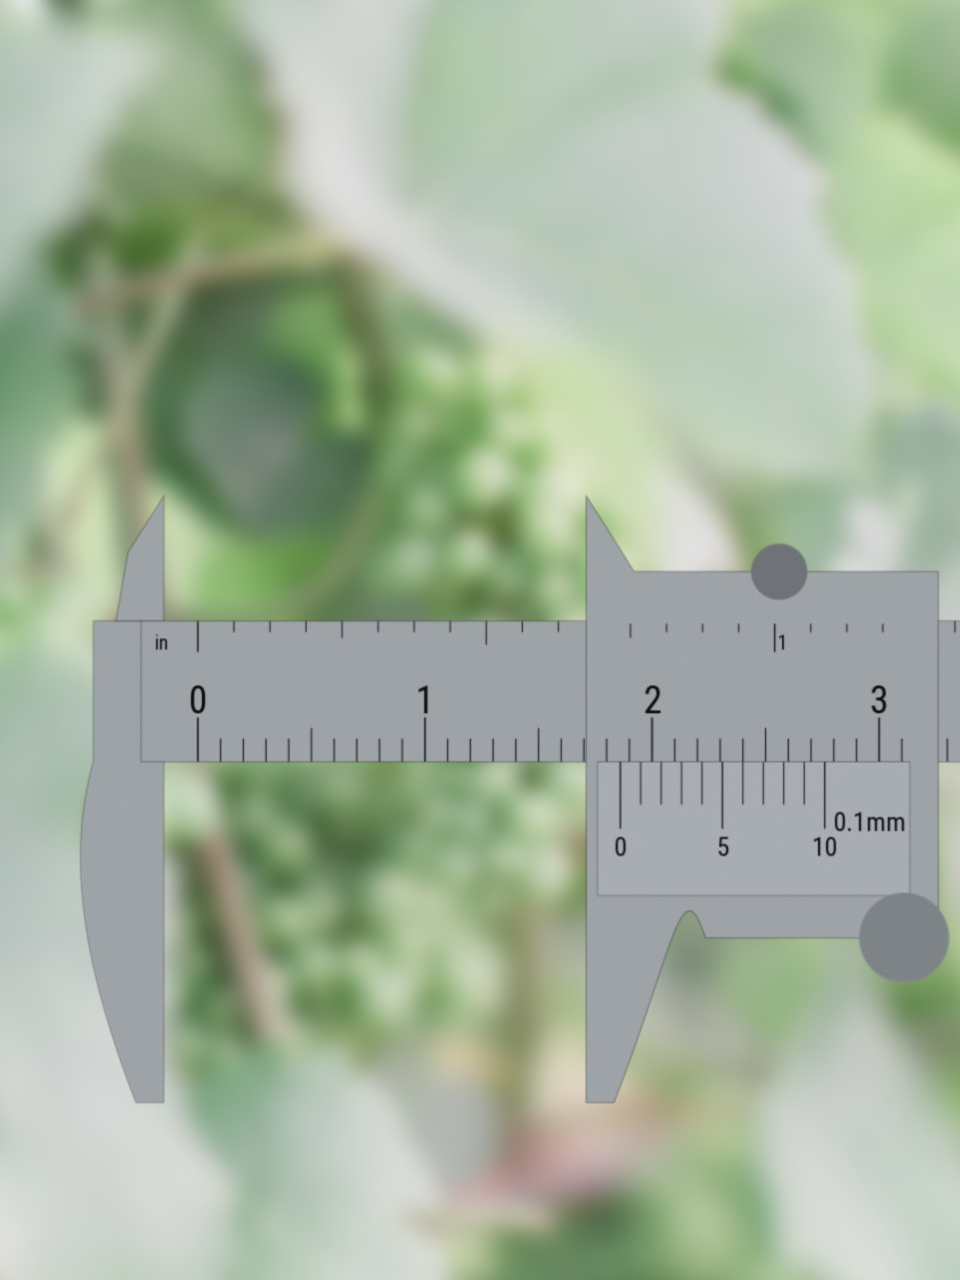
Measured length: 18.6 mm
